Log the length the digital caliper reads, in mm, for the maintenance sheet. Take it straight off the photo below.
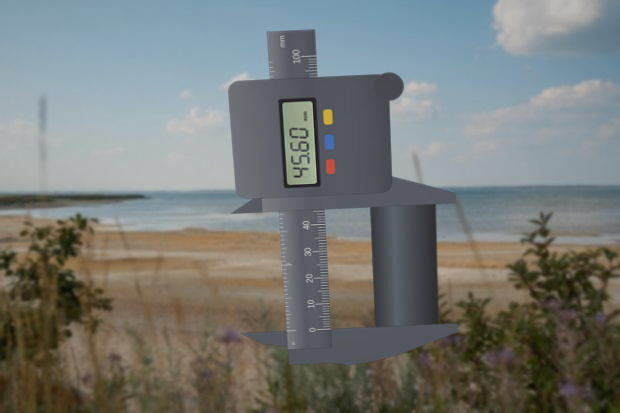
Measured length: 45.60 mm
